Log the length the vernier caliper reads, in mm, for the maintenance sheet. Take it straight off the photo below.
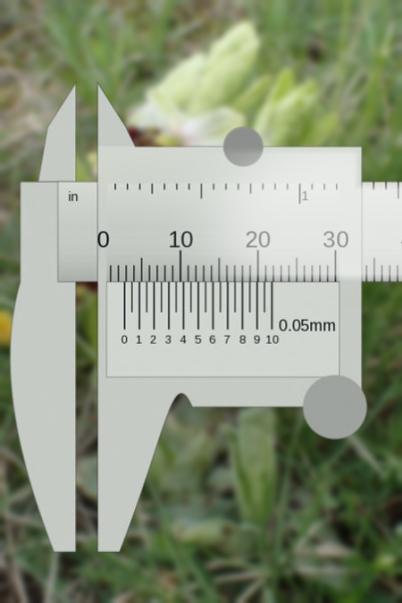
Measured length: 2.8 mm
